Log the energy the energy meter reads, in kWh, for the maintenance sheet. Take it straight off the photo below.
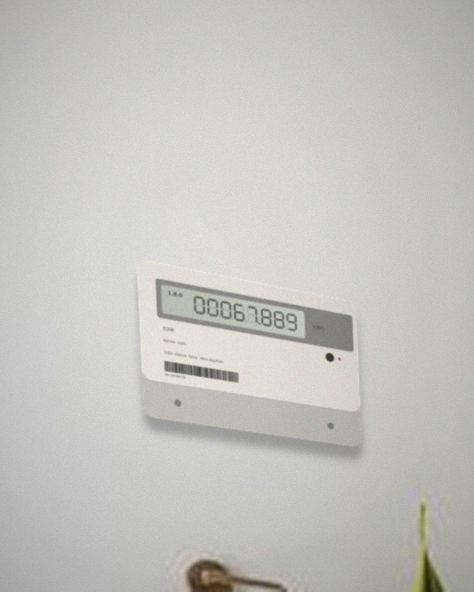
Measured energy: 67.889 kWh
